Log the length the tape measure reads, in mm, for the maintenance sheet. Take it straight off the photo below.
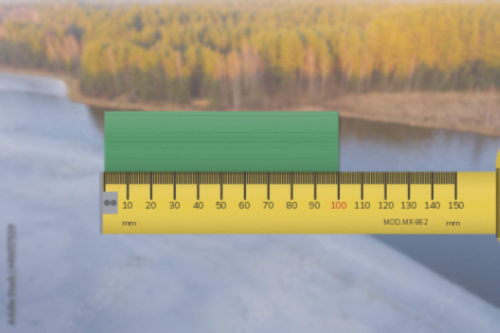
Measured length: 100 mm
